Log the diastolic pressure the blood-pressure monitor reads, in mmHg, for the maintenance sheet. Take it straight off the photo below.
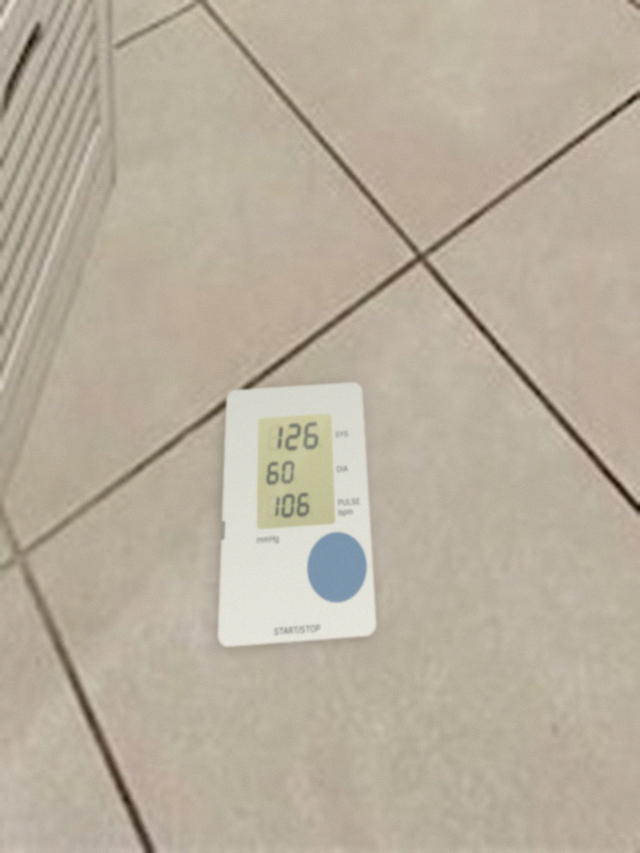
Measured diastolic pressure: 60 mmHg
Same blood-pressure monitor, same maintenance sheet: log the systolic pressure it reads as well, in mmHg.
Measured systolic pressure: 126 mmHg
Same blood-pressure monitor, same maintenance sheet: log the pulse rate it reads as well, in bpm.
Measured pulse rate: 106 bpm
